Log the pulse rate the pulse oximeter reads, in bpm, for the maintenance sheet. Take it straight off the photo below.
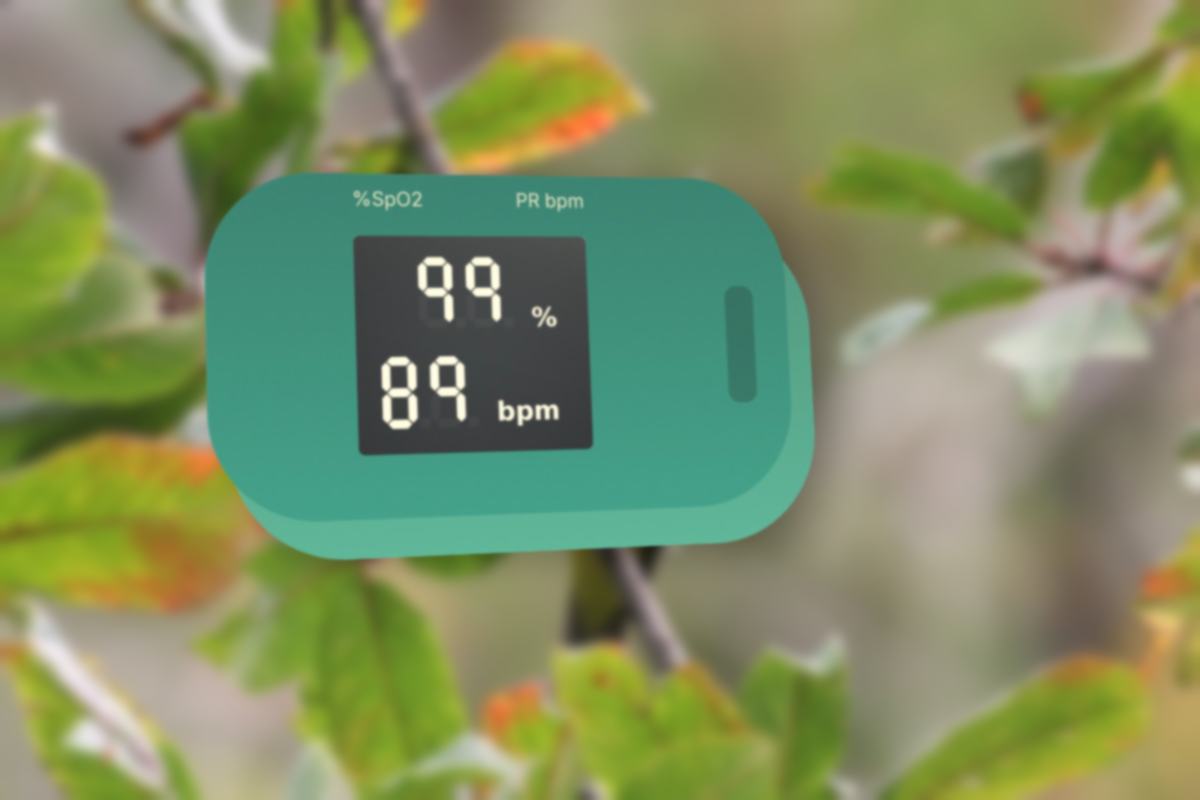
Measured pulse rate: 89 bpm
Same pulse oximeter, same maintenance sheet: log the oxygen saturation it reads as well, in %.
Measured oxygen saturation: 99 %
